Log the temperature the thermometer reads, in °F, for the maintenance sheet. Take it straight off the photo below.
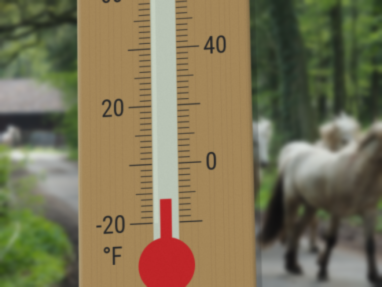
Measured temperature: -12 °F
